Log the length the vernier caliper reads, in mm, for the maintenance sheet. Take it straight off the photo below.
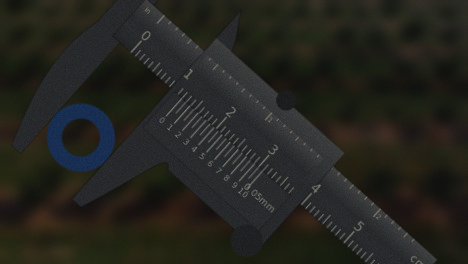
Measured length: 12.0 mm
